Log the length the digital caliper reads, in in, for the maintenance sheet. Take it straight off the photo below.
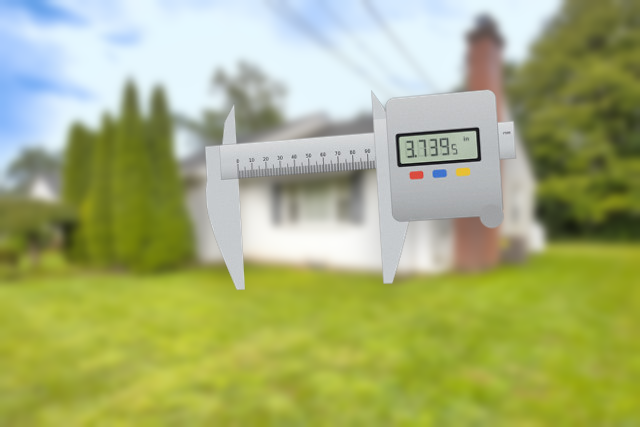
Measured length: 3.7395 in
